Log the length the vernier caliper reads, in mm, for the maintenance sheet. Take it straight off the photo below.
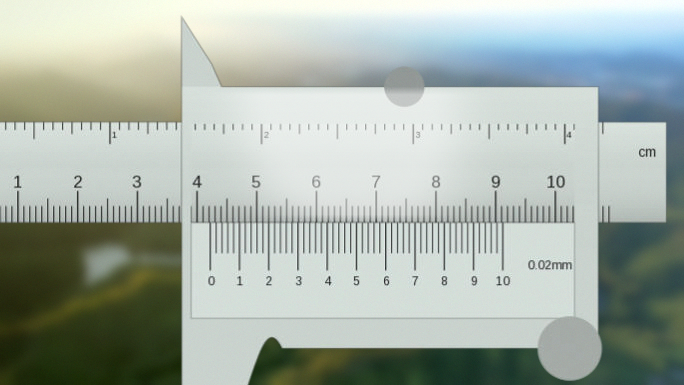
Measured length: 42.2 mm
